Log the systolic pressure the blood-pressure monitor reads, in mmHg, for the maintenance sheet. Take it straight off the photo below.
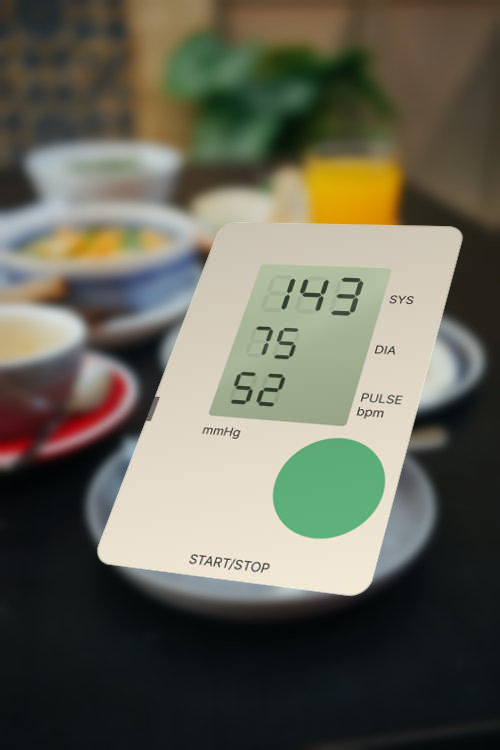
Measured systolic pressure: 143 mmHg
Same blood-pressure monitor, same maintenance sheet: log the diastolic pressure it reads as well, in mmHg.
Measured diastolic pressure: 75 mmHg
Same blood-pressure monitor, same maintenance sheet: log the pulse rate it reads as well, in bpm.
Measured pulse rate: 52 bpm
